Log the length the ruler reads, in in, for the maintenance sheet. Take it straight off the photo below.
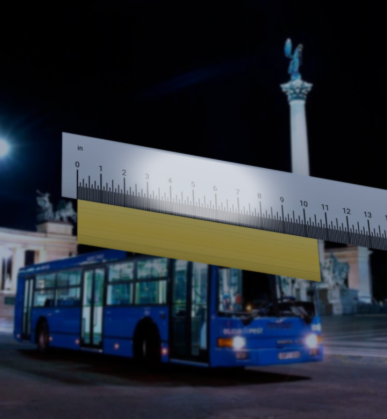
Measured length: 10.5 in
